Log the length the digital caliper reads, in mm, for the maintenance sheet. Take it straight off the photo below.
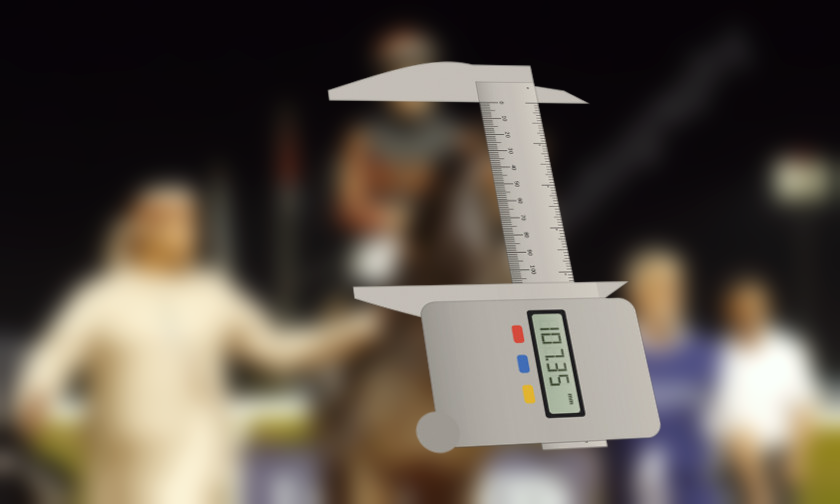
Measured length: 107.35 mm
